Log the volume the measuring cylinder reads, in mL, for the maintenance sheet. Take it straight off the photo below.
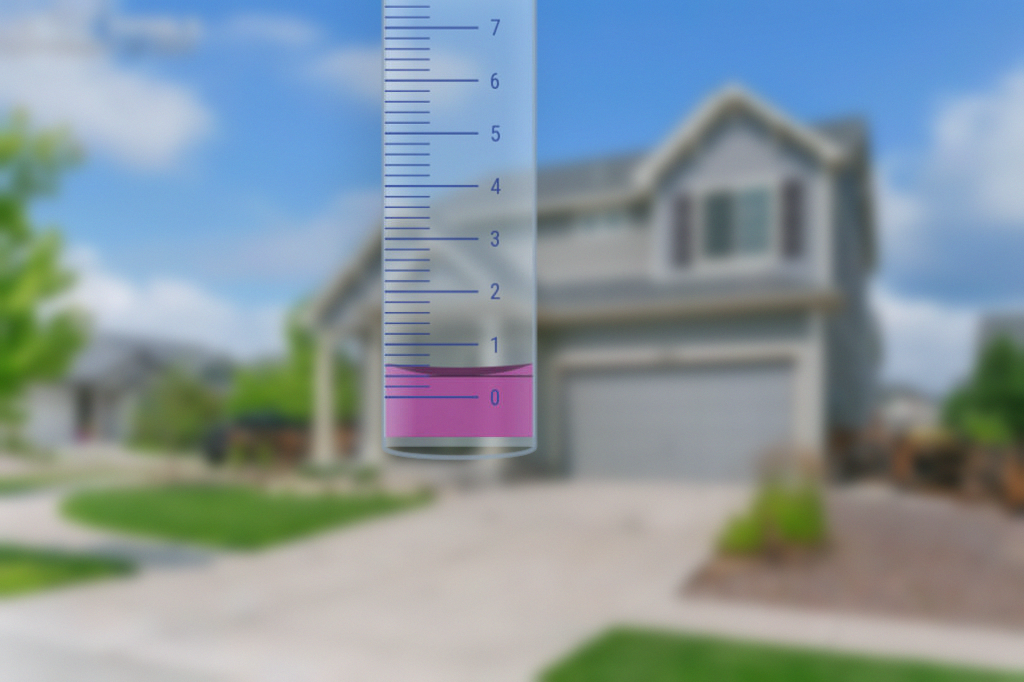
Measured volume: 0.4 mL
